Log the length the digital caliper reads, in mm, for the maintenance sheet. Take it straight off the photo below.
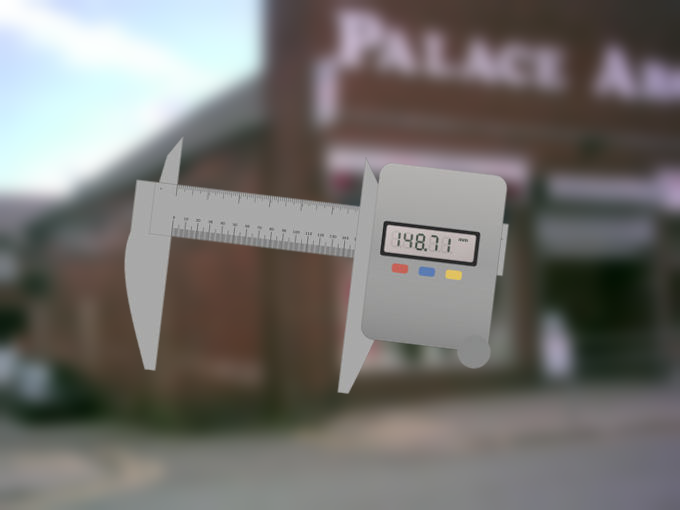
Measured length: 148.71 mm
